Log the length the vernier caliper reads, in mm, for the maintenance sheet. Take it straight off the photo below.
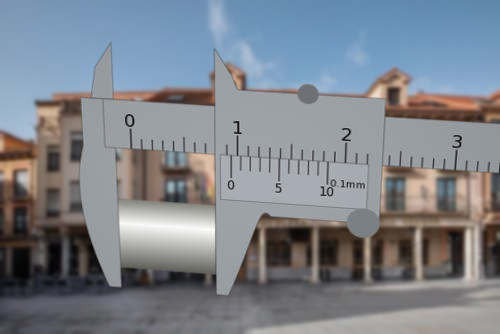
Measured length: 9.4 mm
